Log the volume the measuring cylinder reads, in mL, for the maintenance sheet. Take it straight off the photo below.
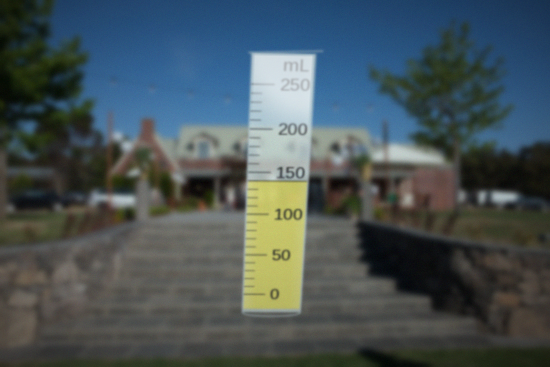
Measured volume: 140 mL
